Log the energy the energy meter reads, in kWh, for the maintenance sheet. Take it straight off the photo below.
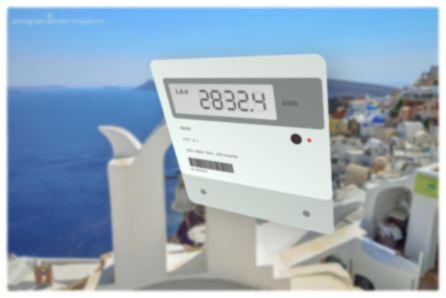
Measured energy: 2832.4 kWh
